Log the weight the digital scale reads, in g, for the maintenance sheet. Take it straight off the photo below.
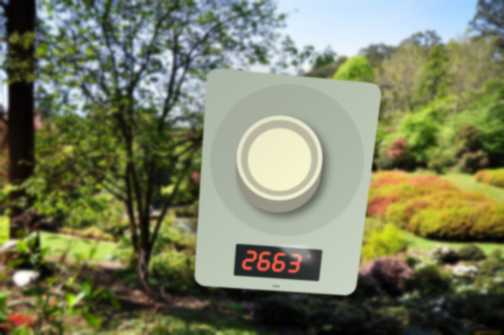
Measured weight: 2663 g
